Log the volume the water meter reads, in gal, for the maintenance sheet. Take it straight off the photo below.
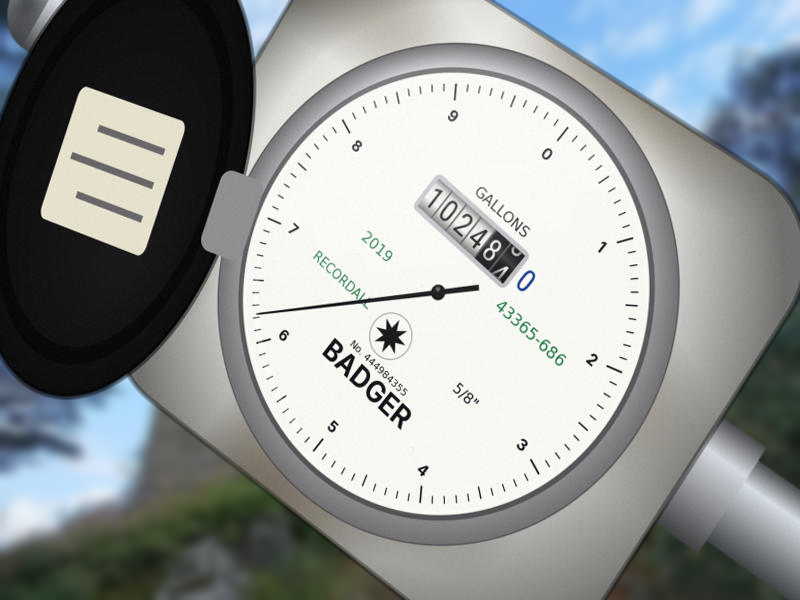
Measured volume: 1024836.2 gal
